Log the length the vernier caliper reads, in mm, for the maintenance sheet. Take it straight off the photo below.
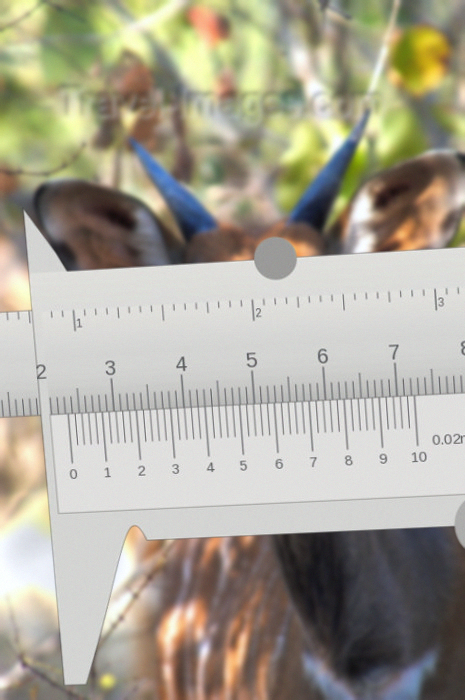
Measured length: 23.4 mm
